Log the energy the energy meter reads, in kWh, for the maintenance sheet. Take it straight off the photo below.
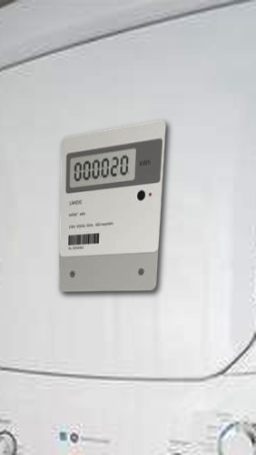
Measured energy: 20 kWh
